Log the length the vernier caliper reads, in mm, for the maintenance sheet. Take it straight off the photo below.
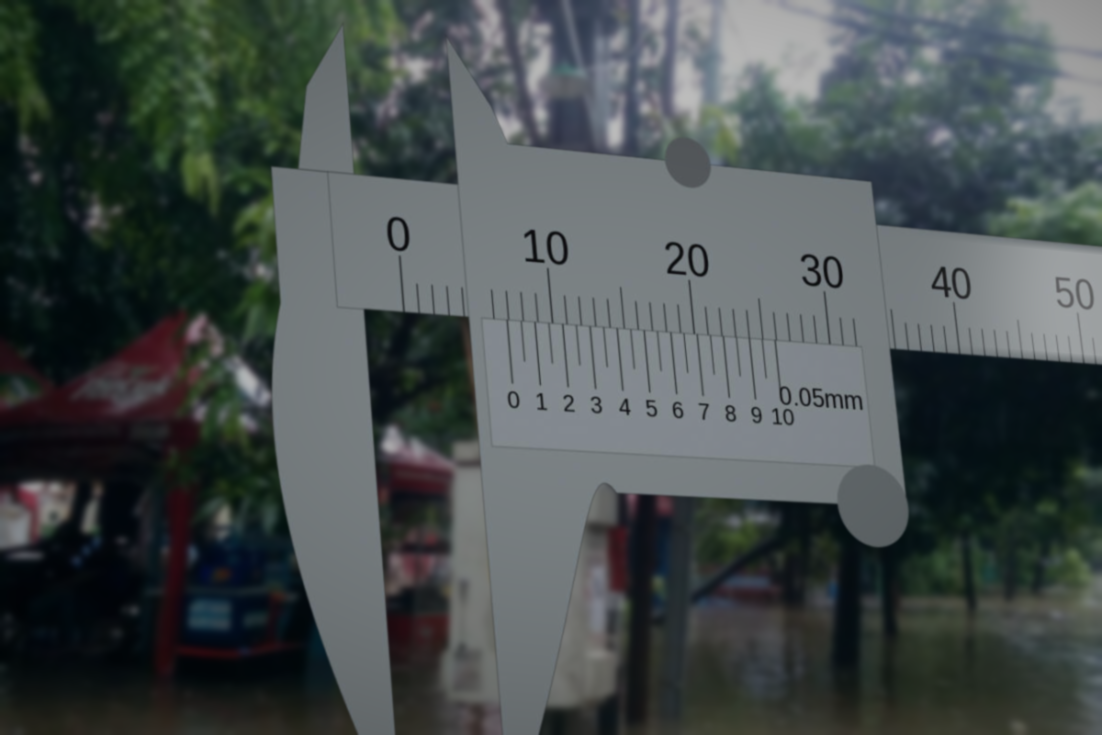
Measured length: 6.9 mm
